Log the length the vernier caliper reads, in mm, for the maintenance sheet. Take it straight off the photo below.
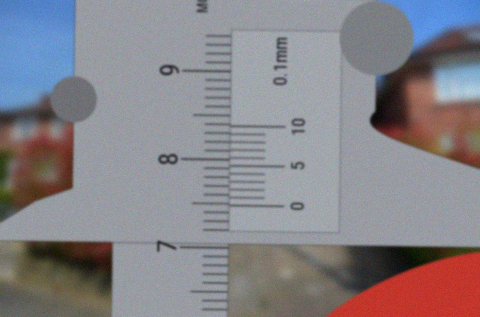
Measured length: 74.8 mm
